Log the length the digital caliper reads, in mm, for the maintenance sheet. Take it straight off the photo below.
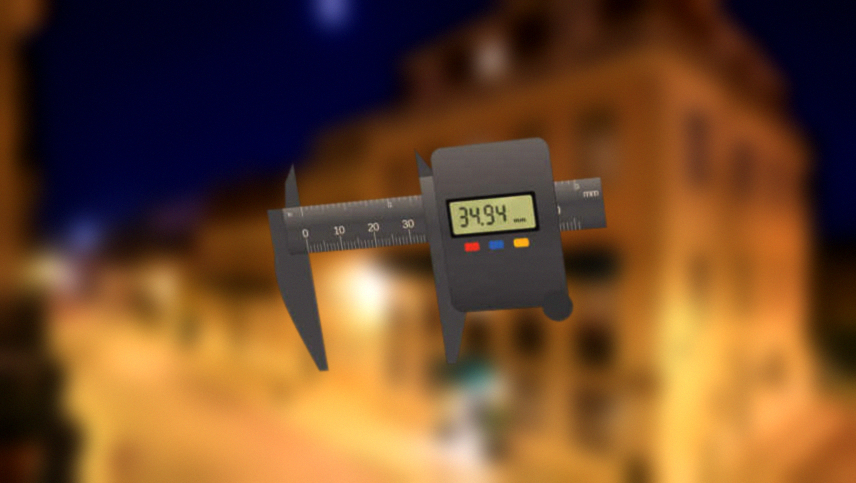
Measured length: 34.94 mm
